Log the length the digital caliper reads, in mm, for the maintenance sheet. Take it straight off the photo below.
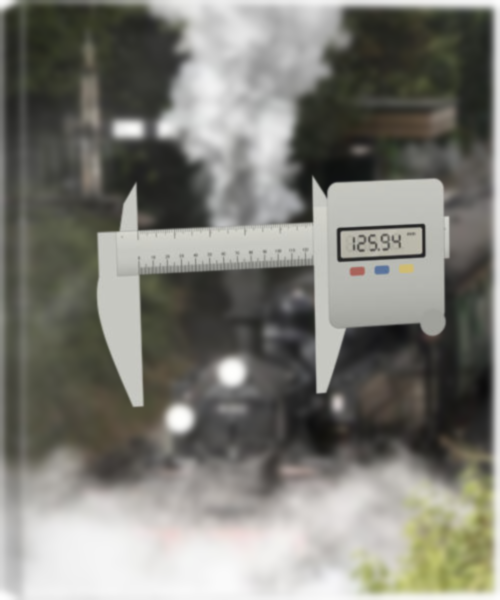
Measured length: 125.94 mm
